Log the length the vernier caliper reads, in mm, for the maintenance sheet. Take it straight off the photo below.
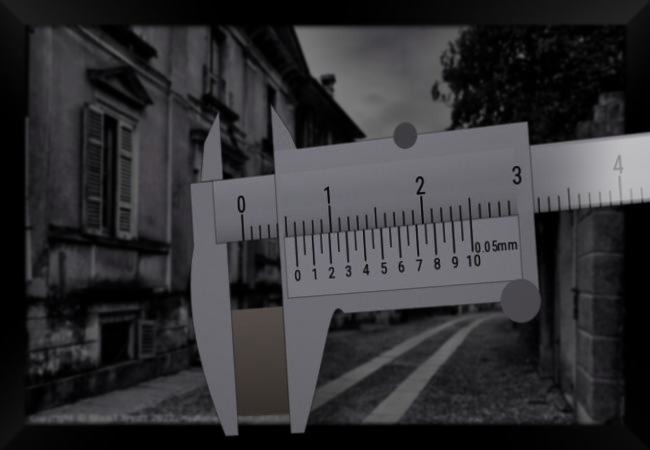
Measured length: 6.0 mm
